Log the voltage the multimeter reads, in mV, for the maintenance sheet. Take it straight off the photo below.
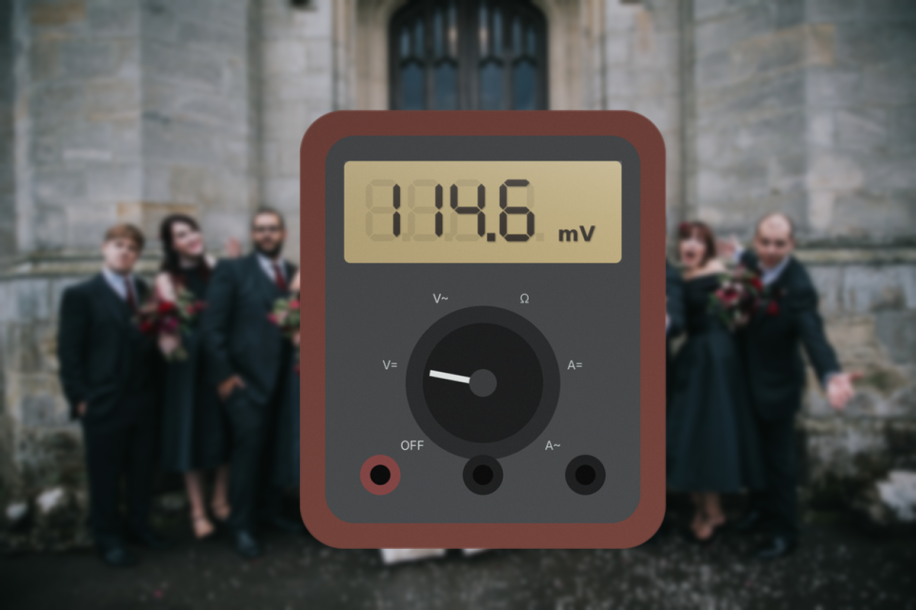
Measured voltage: 114.6 mV
